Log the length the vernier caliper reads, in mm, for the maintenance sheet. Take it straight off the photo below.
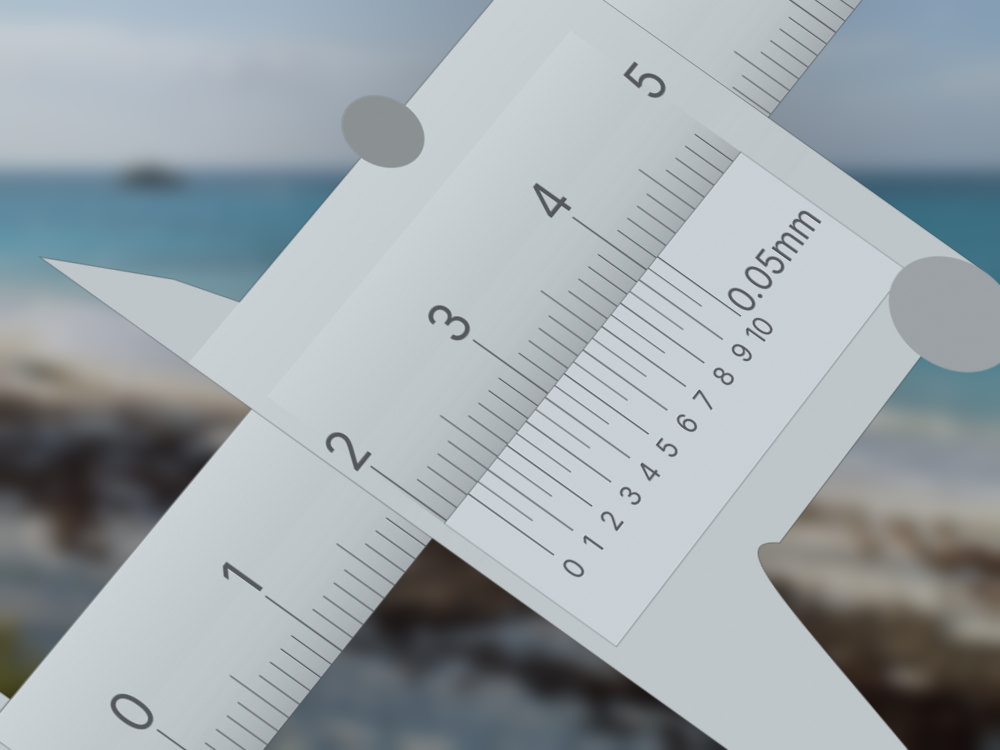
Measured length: 22.1 mm
